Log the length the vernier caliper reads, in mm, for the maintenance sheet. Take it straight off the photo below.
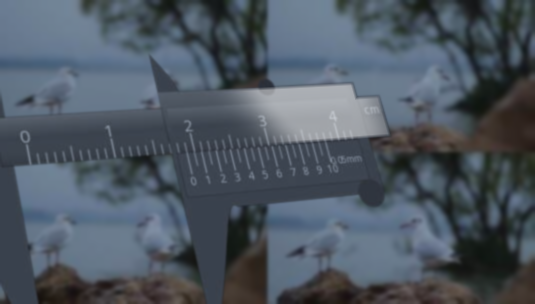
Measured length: 19.0 mm
